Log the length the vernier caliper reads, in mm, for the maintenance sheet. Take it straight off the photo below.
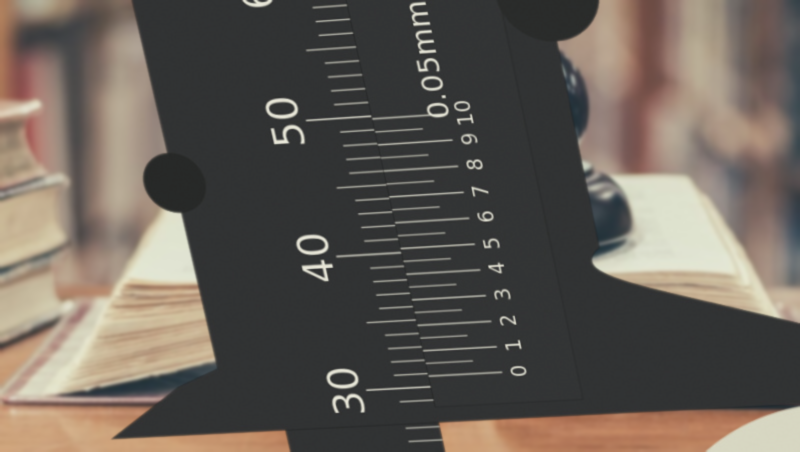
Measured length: 30.8 mm
